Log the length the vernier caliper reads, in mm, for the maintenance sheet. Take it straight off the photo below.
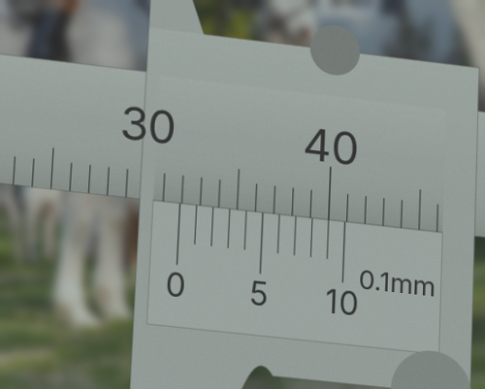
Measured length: 31.9 mm
